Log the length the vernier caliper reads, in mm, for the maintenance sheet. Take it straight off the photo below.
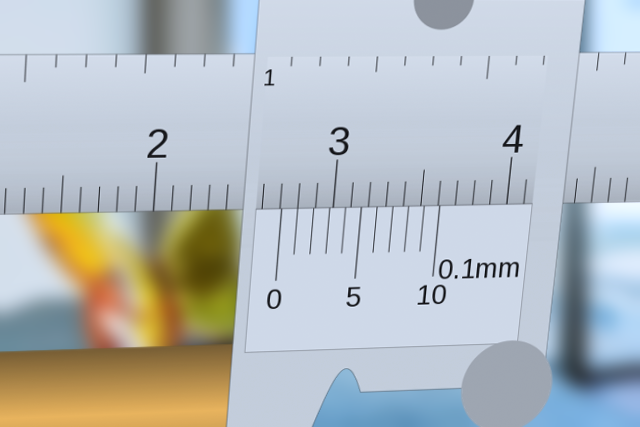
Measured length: 27.1 mm
